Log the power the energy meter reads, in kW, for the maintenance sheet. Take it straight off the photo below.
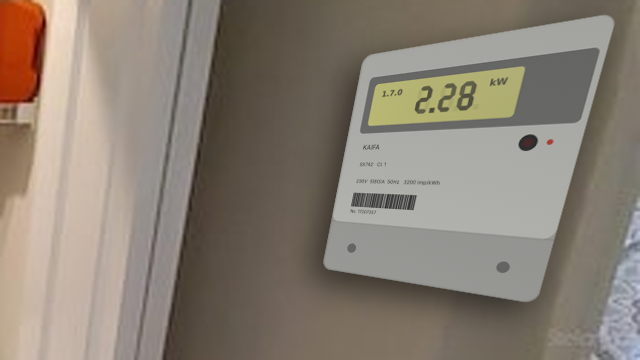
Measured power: 2.28 kW
